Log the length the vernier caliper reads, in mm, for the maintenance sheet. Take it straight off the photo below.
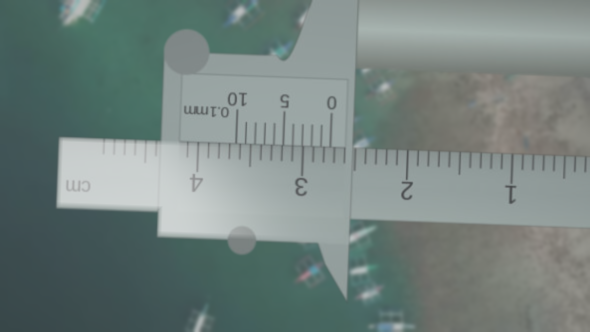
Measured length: 27.4 mm
